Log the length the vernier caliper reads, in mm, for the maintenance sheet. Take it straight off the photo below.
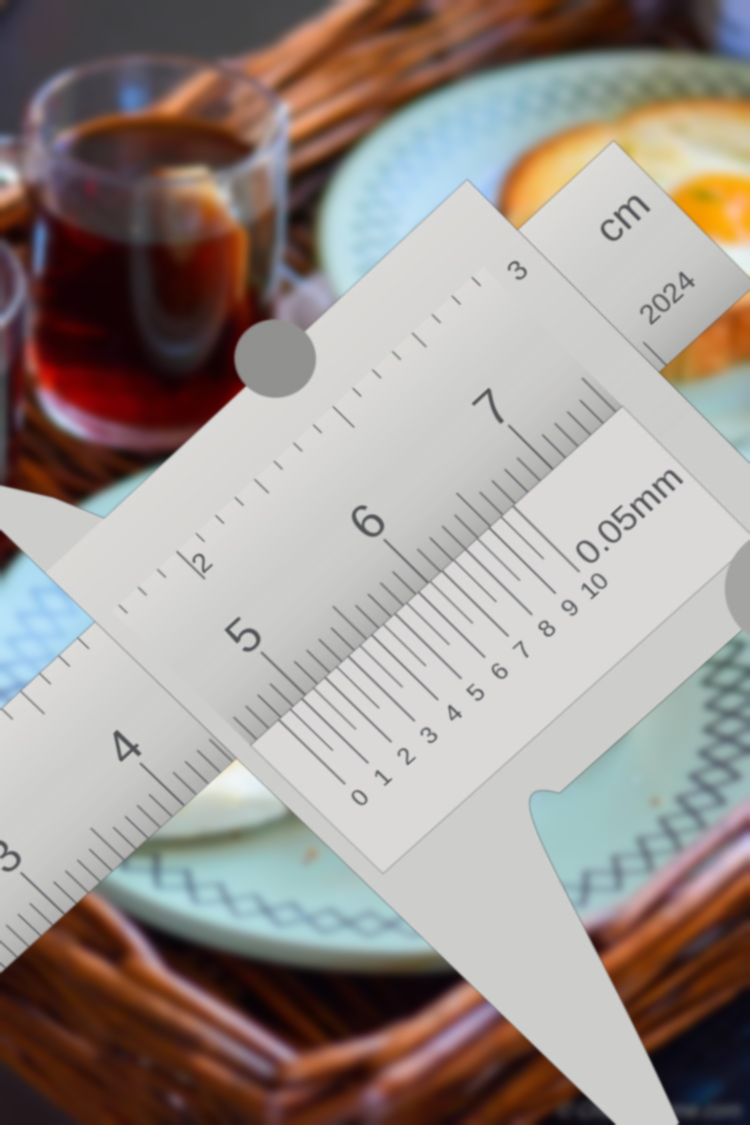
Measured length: 47.8 mm
